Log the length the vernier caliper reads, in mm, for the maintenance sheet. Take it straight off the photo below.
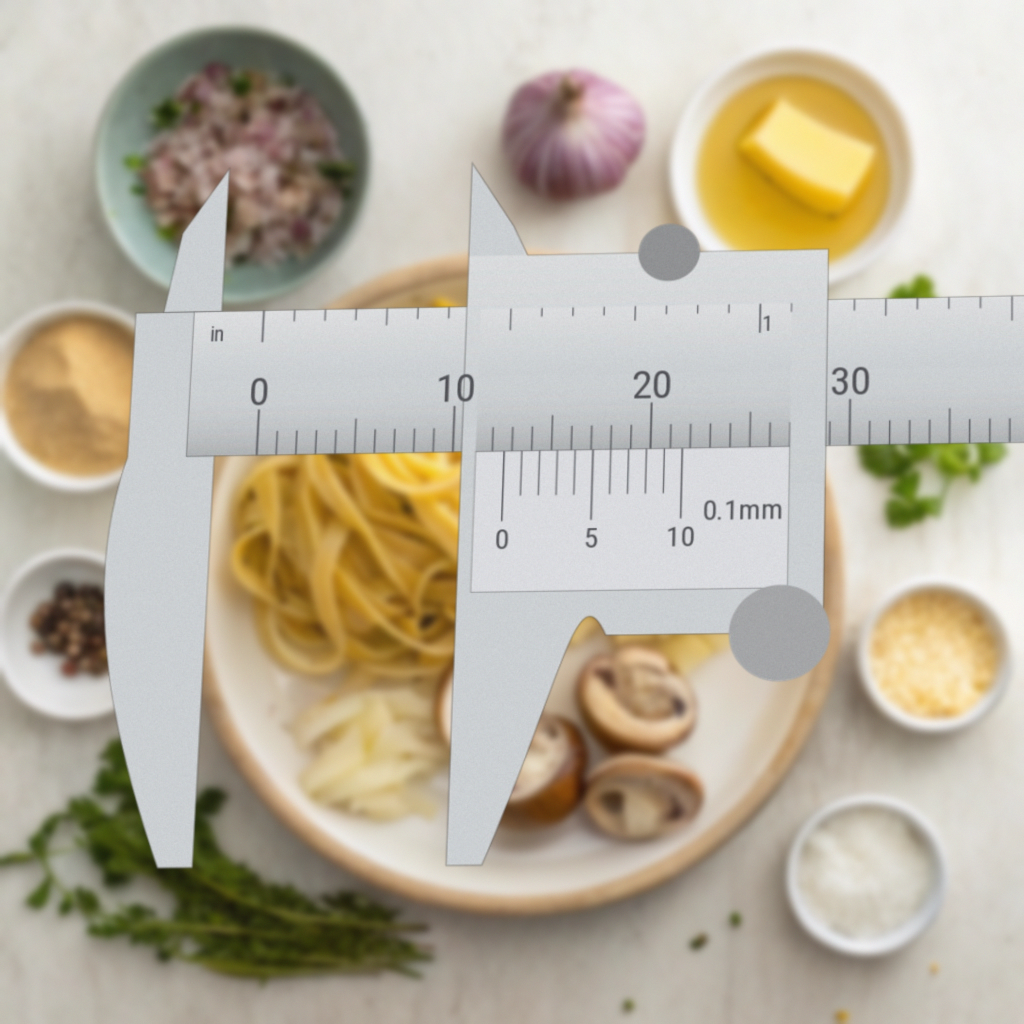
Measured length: 12.6 mm
